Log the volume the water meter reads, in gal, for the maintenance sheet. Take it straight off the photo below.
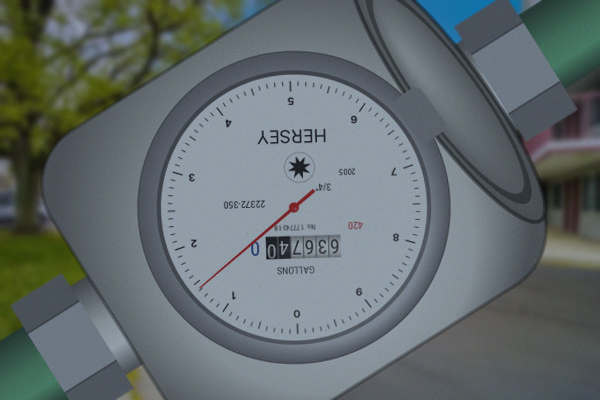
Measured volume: 6367401.4 gal
